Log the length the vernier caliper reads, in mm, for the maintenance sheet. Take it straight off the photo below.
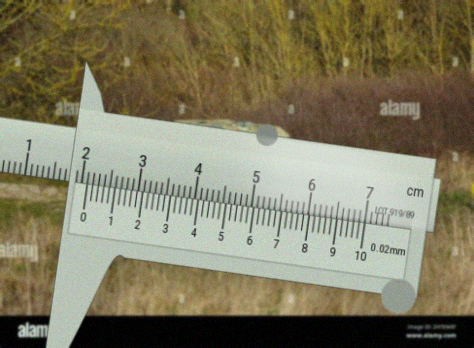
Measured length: 21.0 mm
